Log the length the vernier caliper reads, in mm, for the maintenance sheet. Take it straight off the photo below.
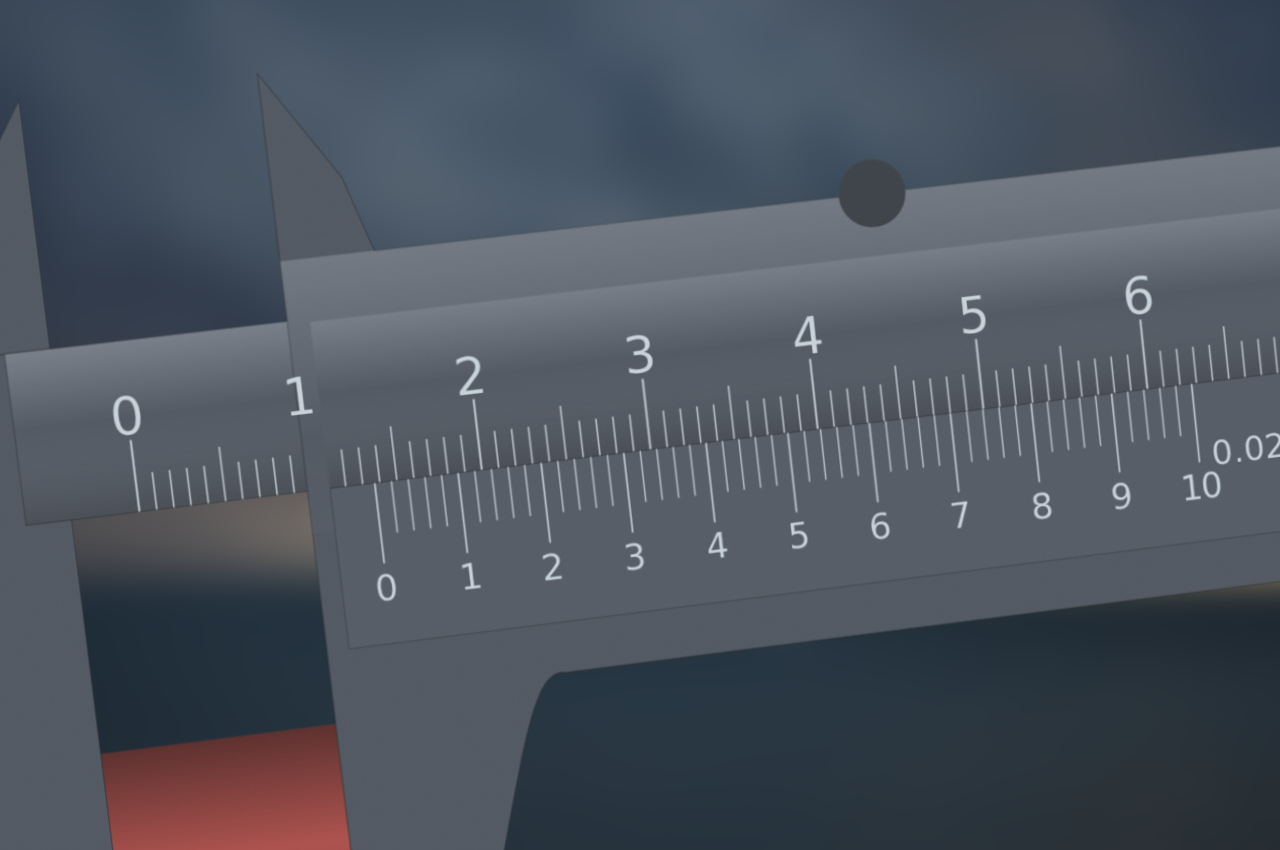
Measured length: 13.7 mm
